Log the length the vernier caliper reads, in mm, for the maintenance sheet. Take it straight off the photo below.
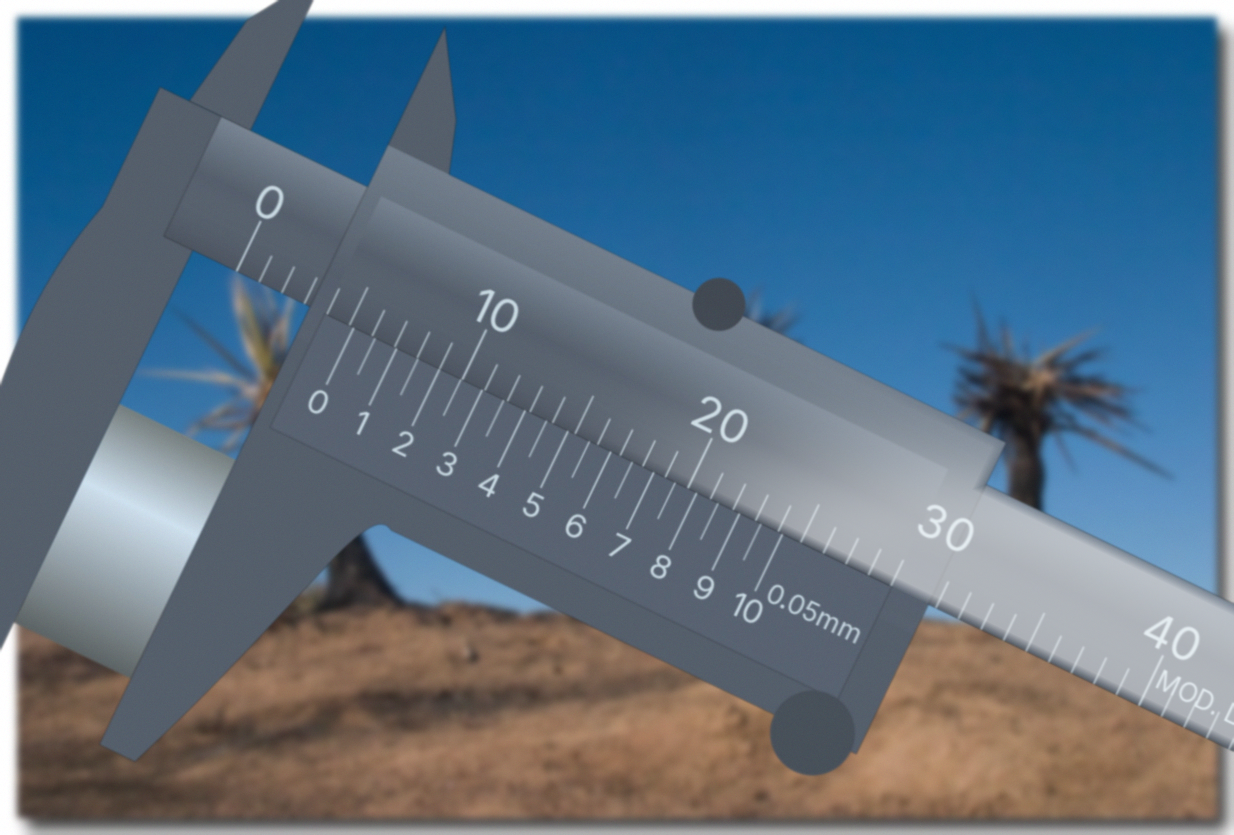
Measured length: 5.2 mm
